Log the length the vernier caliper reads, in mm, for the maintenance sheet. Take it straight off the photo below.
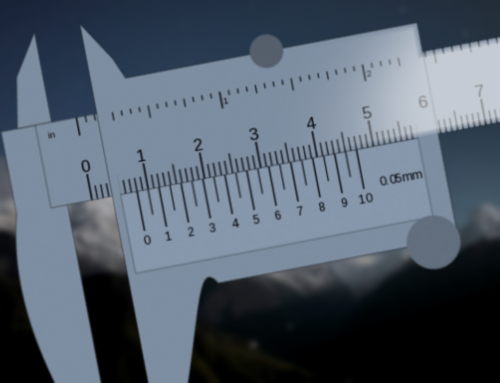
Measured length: 8.0 mm
